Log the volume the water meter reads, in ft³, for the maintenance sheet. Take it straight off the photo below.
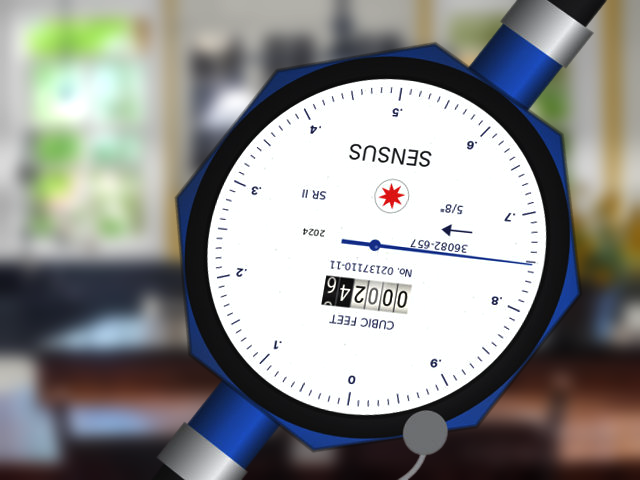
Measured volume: 245.75 ft³
